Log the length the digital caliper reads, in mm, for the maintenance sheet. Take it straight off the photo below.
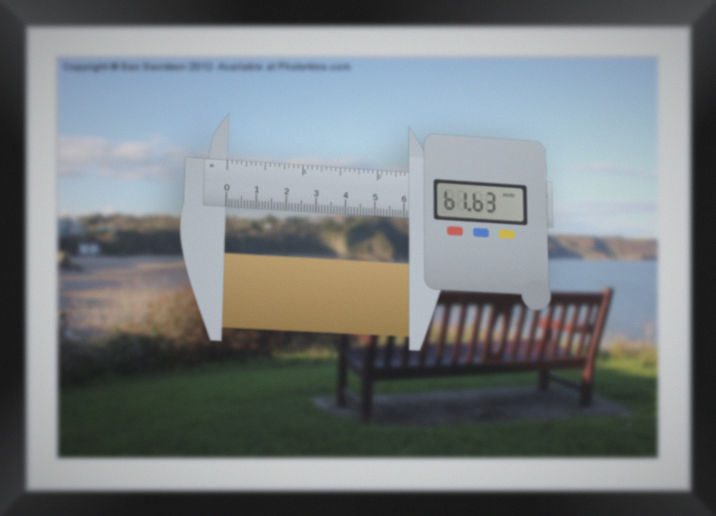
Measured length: 61.63 mm
